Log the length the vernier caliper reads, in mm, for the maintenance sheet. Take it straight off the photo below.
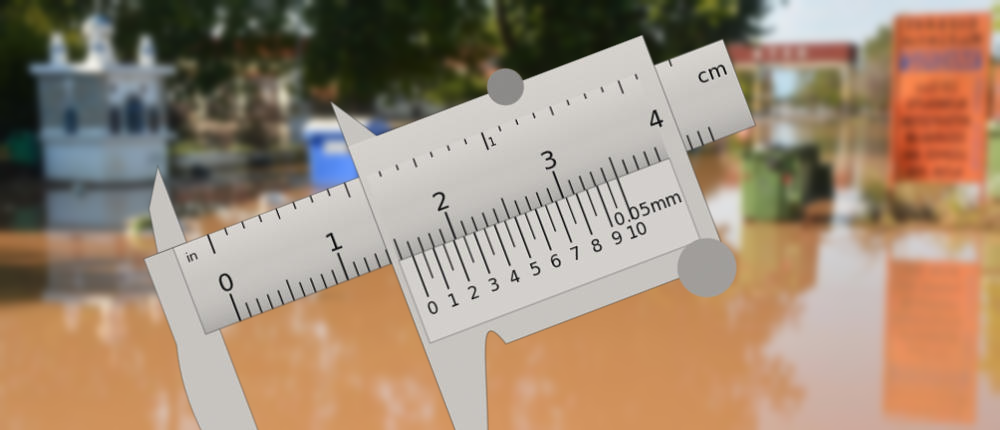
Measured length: 16.0 mm
